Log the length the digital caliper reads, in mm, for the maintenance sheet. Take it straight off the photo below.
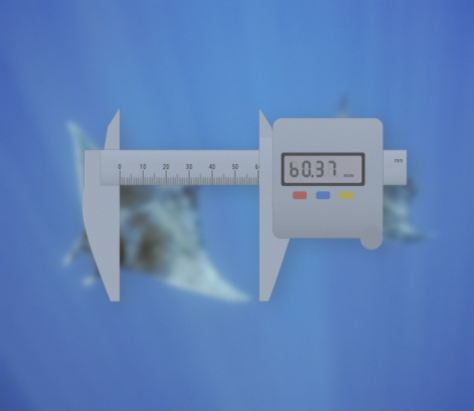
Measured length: 60.37 mm
